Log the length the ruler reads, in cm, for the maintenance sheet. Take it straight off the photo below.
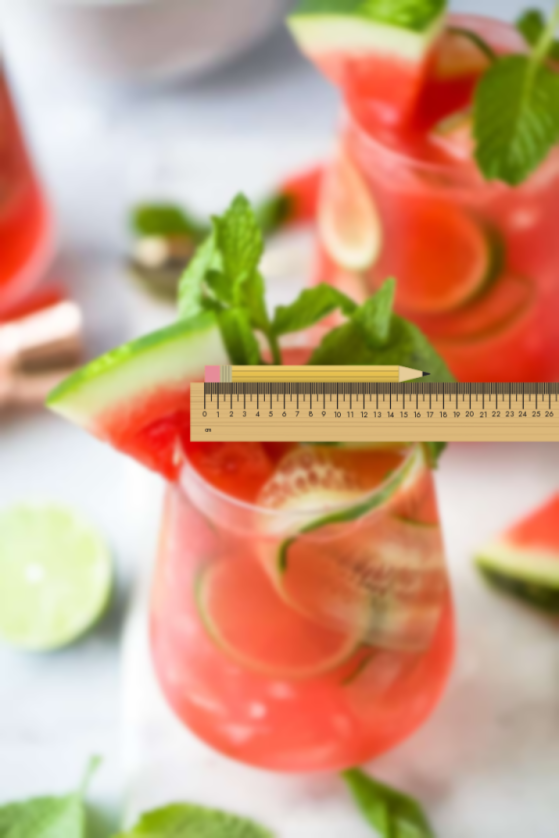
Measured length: 17 cm
